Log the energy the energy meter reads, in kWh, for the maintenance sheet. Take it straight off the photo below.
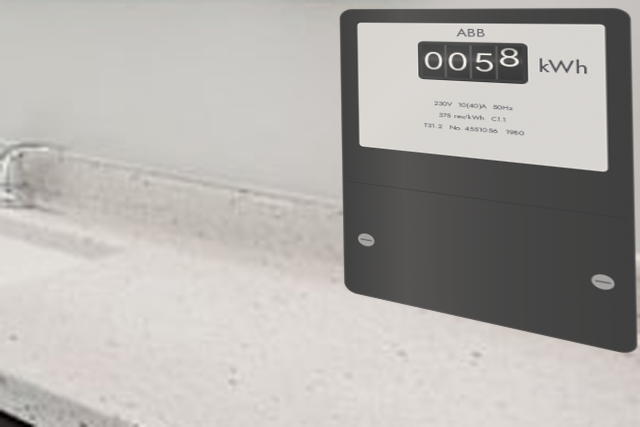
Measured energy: 58 kWh
